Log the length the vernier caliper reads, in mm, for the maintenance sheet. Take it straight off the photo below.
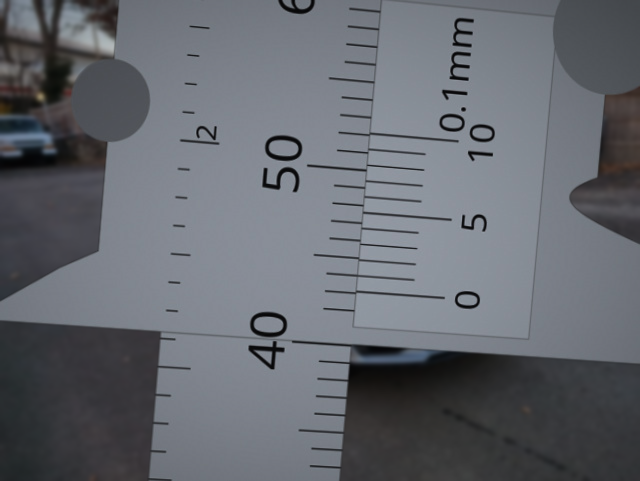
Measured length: 43.1 mm
